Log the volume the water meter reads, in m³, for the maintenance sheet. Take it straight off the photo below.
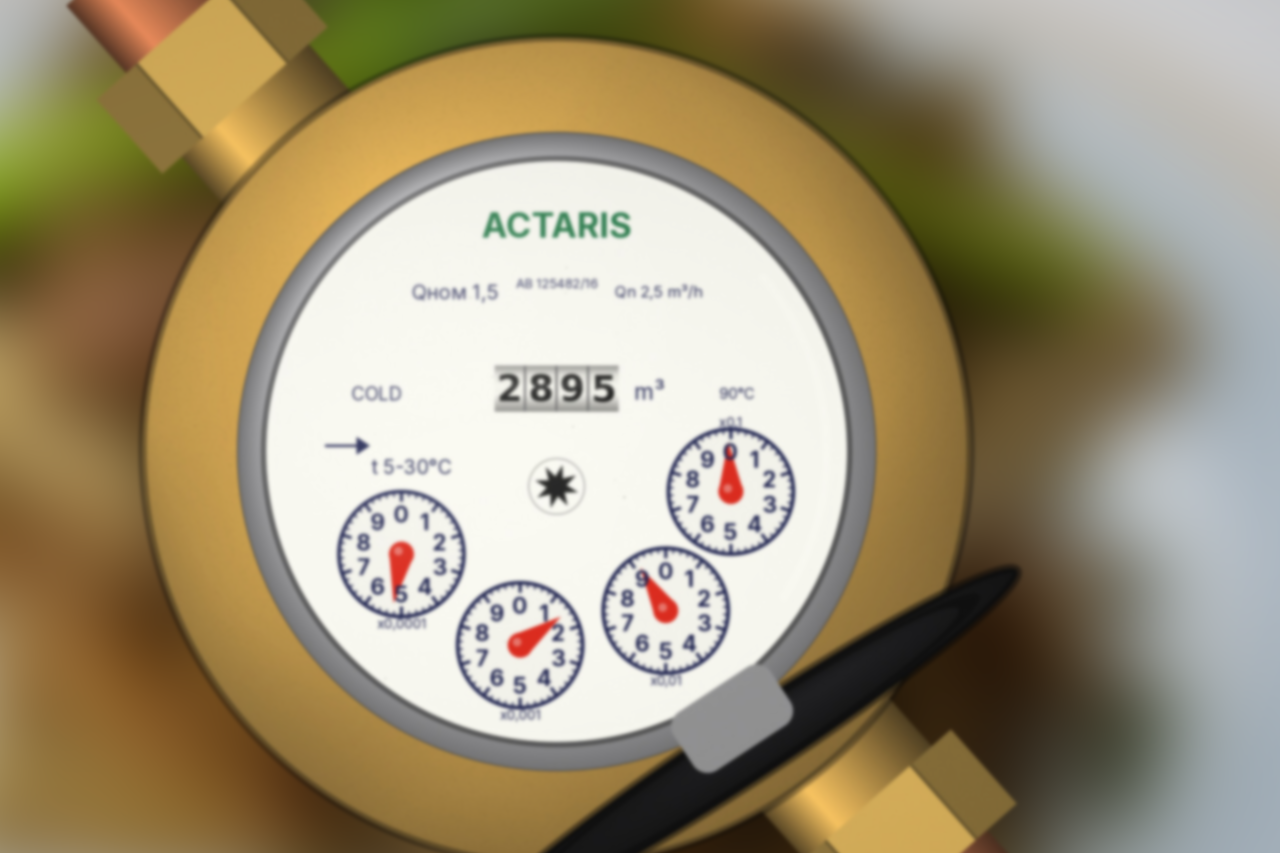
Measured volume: 2894.9915 m³
